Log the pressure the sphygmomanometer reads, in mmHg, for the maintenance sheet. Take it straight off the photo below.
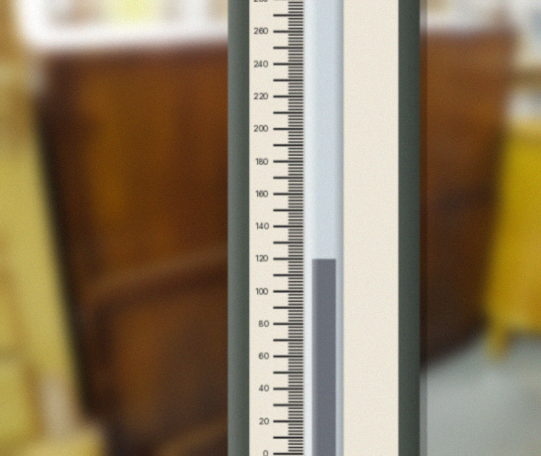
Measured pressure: 120 mmHg
